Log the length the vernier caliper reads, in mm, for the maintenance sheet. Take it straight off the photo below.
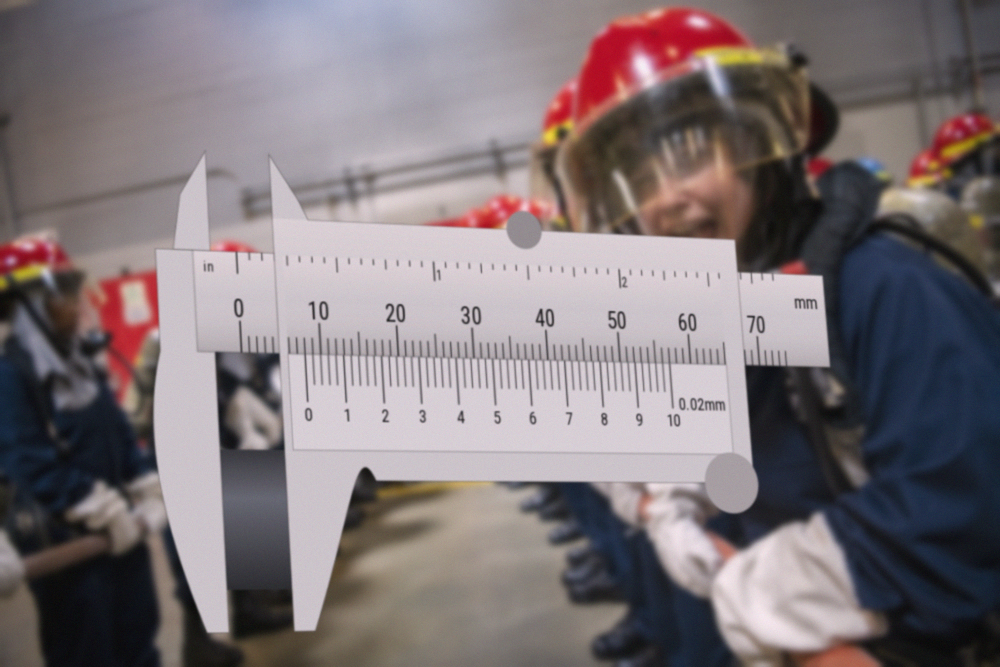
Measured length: 8.0 mm
